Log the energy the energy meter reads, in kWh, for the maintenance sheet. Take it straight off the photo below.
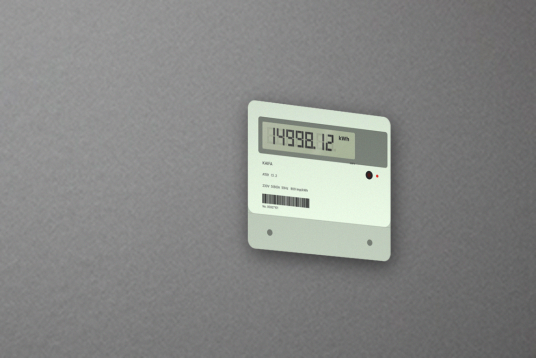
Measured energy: 14998.12 kWh
